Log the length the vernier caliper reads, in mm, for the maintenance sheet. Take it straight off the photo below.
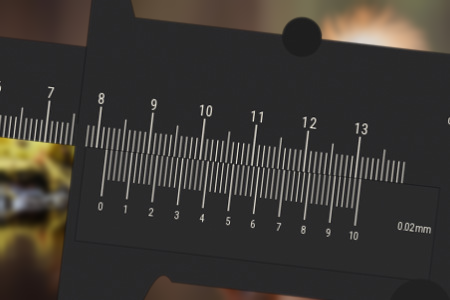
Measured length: 82.0 mm
